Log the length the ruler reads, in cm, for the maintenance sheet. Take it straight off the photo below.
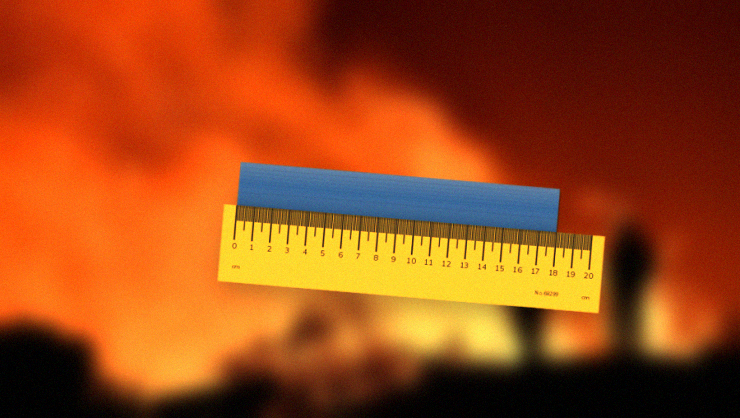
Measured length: 18 cm
